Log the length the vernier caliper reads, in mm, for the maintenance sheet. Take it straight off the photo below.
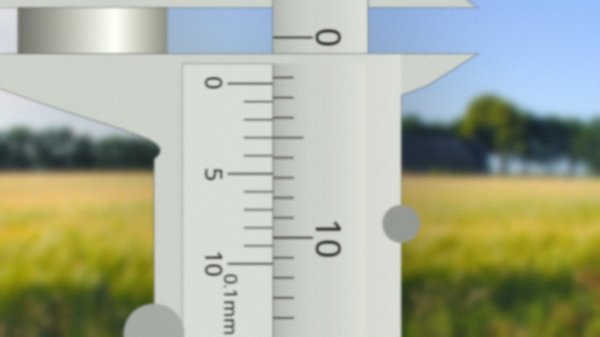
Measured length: 2.3 mm
